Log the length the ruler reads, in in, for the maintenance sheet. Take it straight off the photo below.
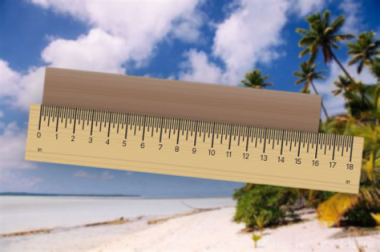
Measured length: 16 in
